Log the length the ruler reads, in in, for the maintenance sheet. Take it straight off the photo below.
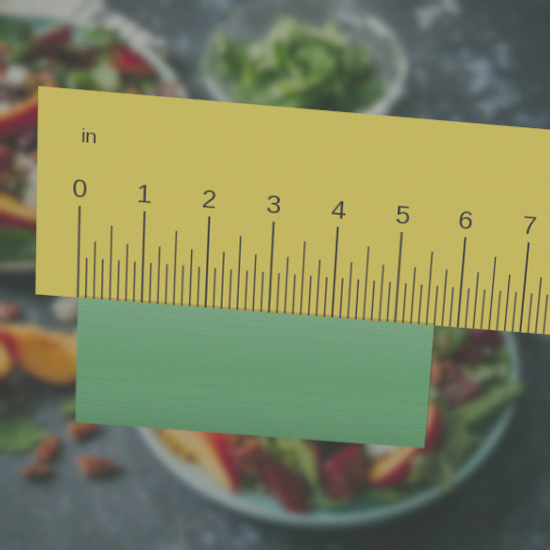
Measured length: 5.625 in
